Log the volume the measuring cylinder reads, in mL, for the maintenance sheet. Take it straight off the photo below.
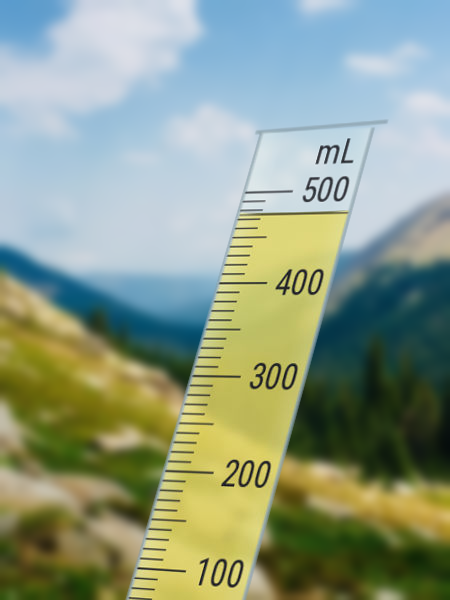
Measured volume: 475 mL
